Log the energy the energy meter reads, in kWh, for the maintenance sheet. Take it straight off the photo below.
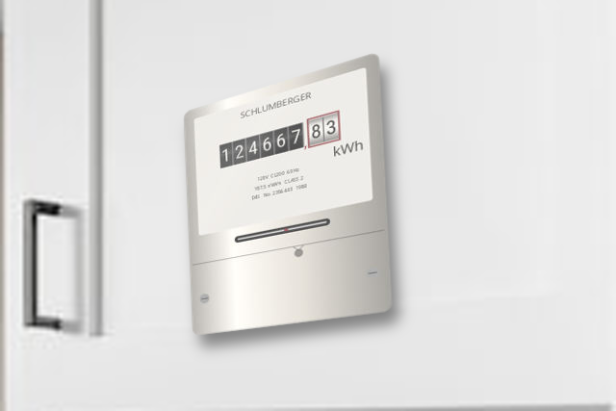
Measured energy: 124667.83 kWh
